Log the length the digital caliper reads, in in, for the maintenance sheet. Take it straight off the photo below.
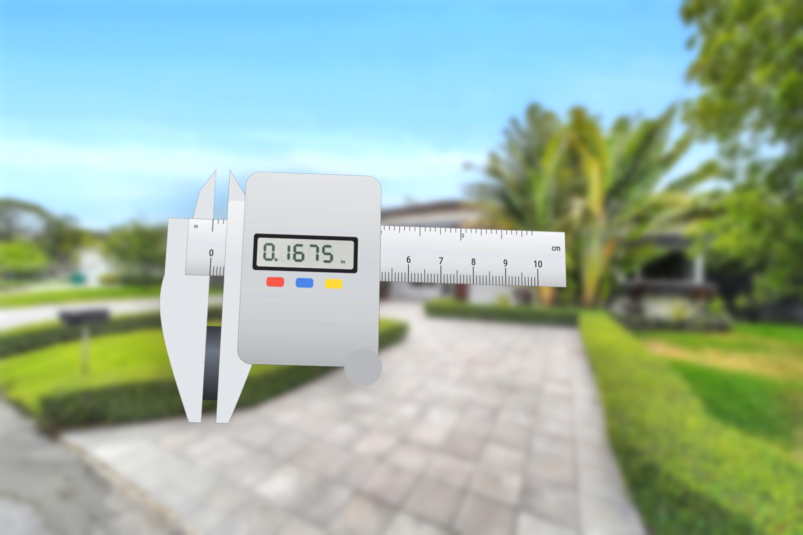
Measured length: 0.1675 in
